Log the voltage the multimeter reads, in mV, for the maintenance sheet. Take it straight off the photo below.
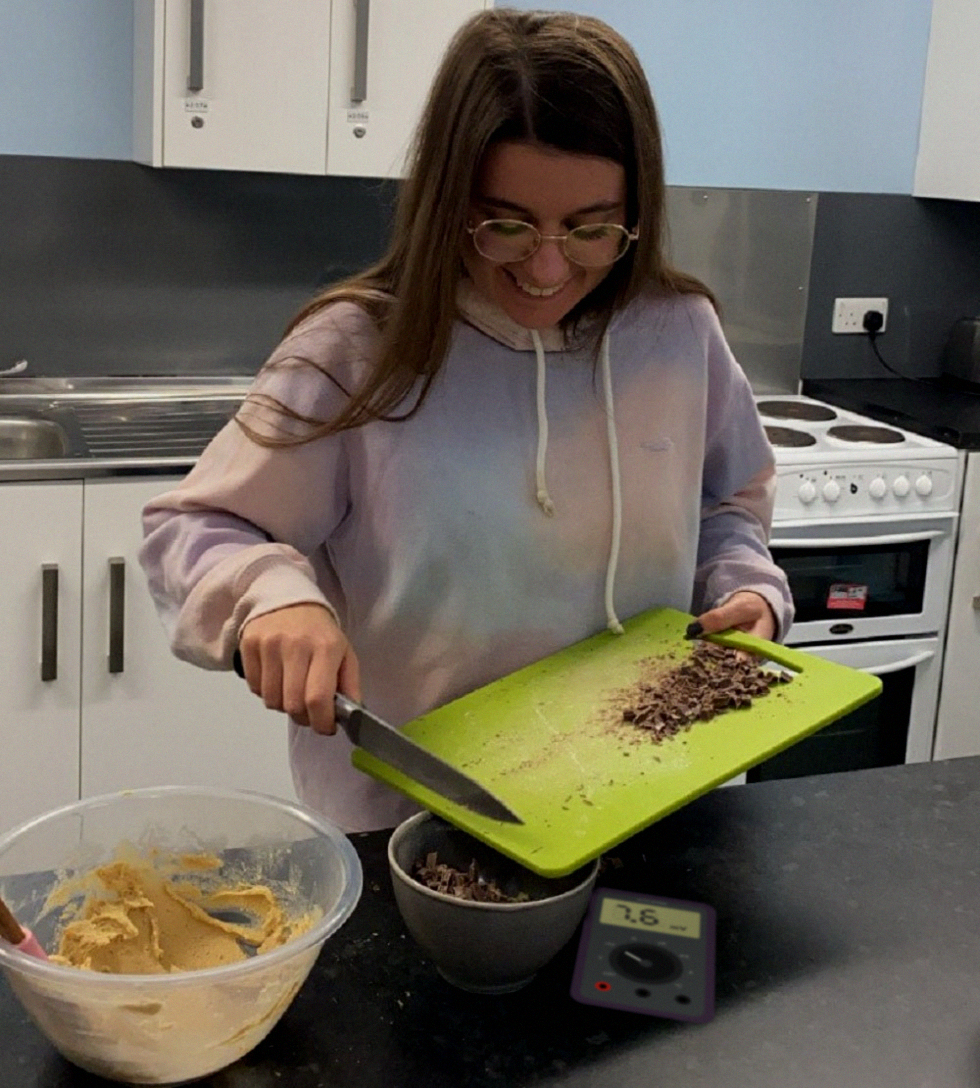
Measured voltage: 7.6 mV
